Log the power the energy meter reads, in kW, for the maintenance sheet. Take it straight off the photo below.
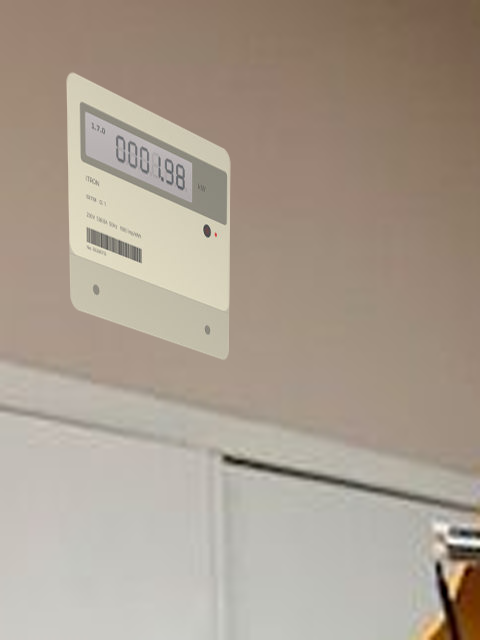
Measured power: 1.98 kW
